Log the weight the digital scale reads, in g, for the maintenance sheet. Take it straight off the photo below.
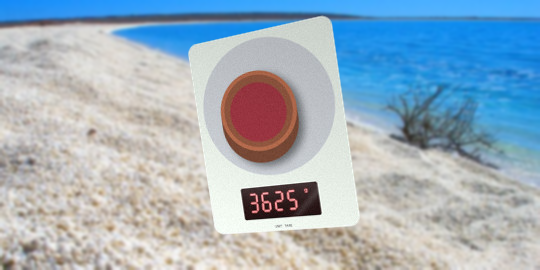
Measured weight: 3625 g
